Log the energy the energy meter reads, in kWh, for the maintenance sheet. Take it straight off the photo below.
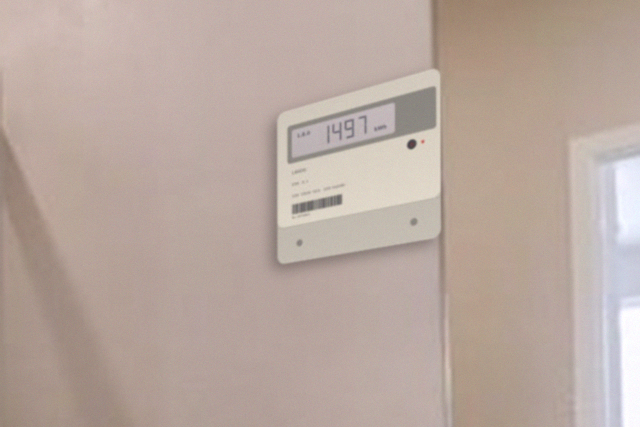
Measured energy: 1497 kWh
